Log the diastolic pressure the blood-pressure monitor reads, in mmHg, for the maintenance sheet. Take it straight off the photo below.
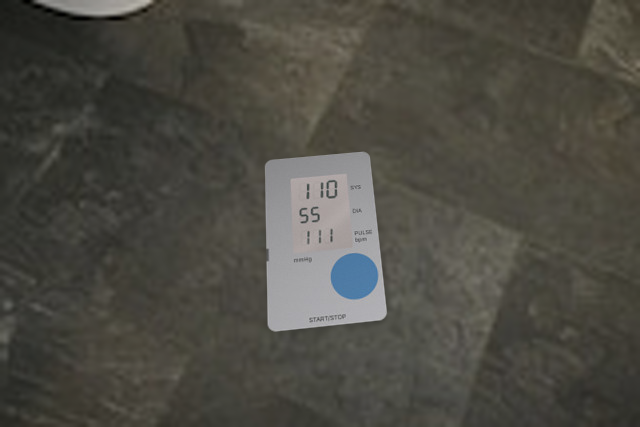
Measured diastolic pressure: 55 mmHg
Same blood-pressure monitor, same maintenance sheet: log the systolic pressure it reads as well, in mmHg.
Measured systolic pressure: 110 mmHg
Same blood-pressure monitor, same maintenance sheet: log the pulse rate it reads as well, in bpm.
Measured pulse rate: 111 bpm
